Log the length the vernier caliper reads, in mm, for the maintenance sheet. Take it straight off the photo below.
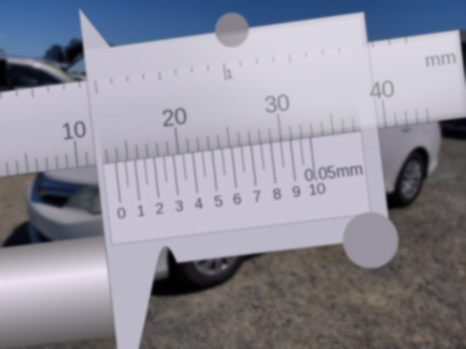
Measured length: 13.8 mm
